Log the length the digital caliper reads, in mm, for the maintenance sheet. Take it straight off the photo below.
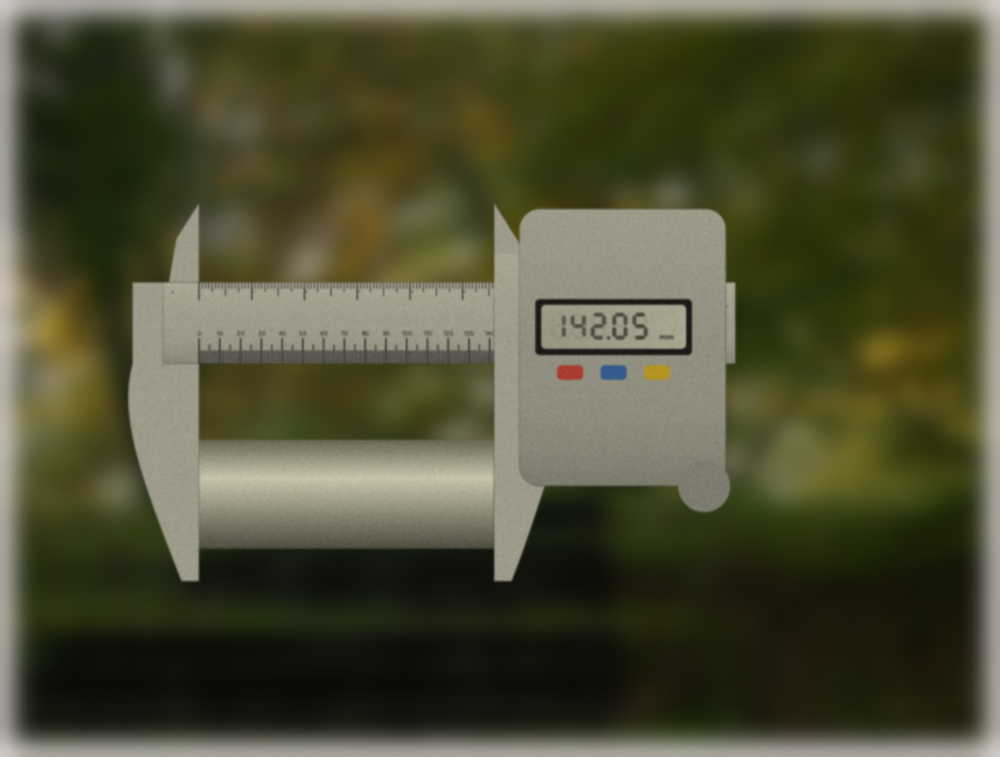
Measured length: 142.05 mm
